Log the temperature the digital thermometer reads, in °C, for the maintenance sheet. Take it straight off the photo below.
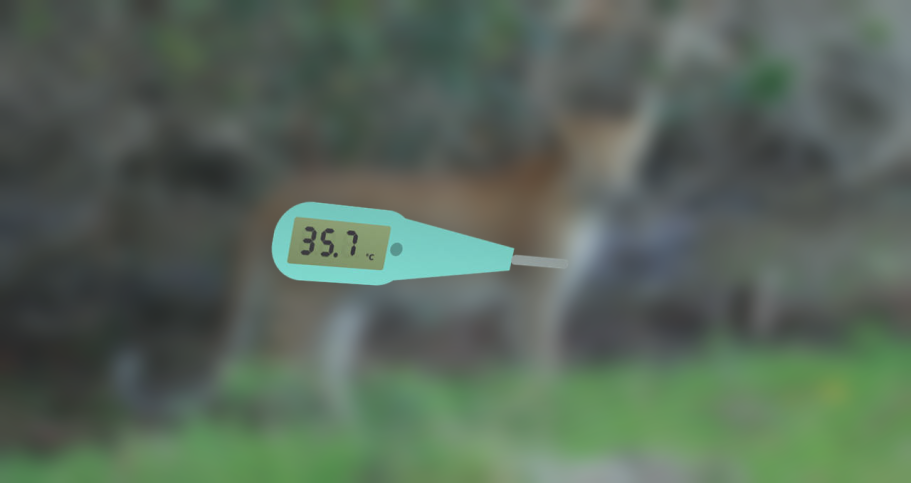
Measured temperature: 35.7 °C
